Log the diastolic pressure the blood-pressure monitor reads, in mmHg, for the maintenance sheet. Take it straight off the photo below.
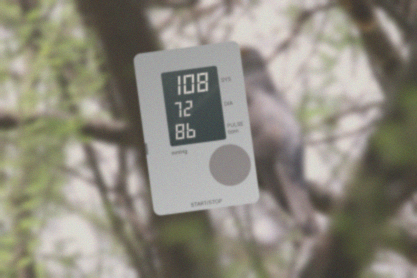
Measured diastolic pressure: 72 mmHg
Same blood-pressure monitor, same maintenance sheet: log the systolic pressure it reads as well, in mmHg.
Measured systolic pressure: 108 mmHg
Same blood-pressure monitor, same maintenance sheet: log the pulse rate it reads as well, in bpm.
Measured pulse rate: 86 bpm
